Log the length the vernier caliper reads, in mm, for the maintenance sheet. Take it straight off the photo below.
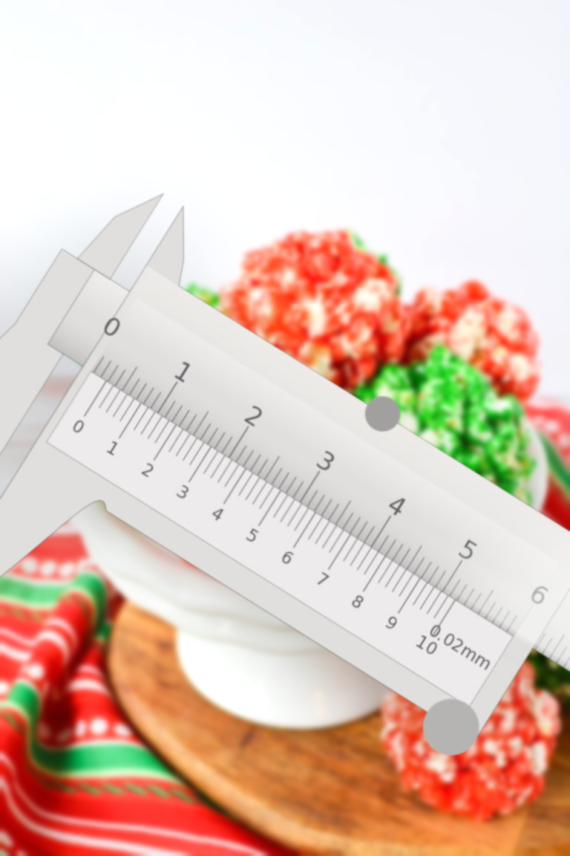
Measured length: 2.8 mm
